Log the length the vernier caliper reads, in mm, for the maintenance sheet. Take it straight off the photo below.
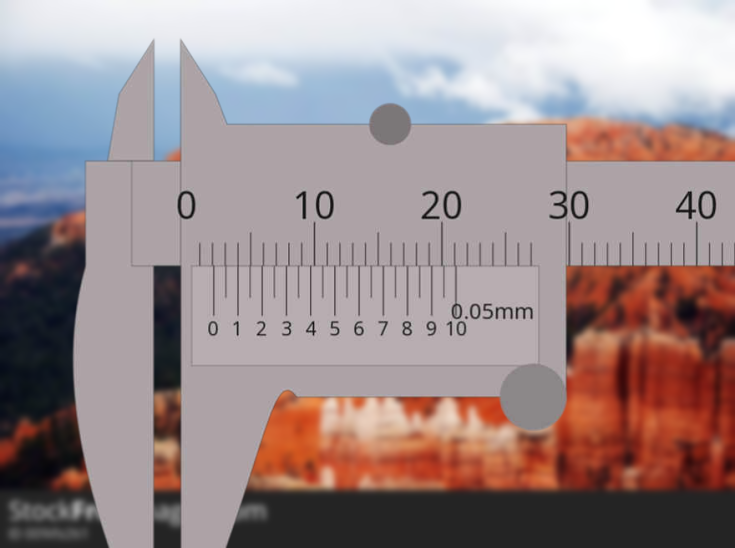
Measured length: 2.1 mm
